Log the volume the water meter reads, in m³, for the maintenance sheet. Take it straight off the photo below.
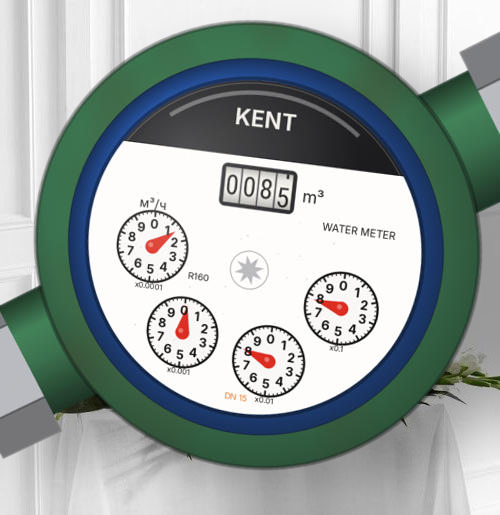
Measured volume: 84.7801 m³
